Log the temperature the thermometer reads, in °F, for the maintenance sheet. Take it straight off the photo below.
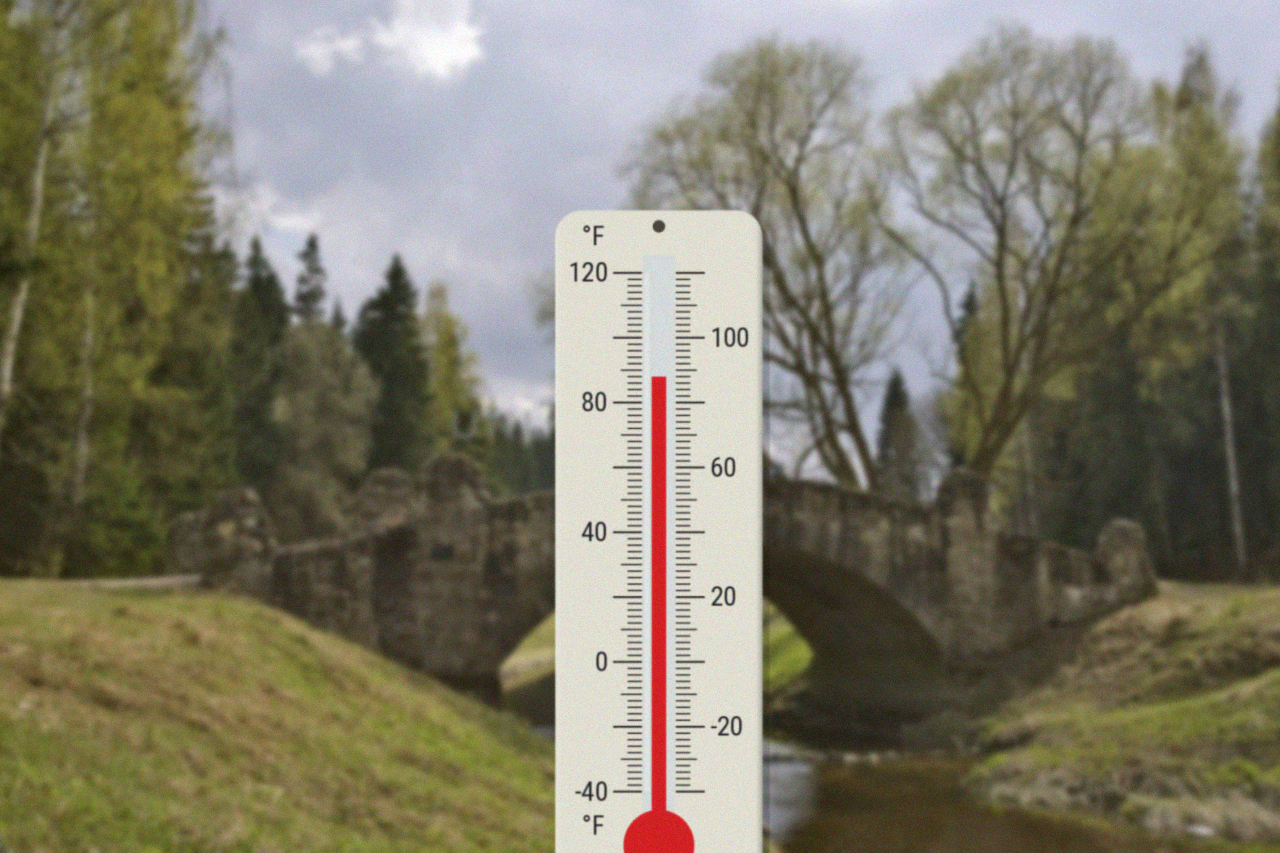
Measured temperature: 88 °F
